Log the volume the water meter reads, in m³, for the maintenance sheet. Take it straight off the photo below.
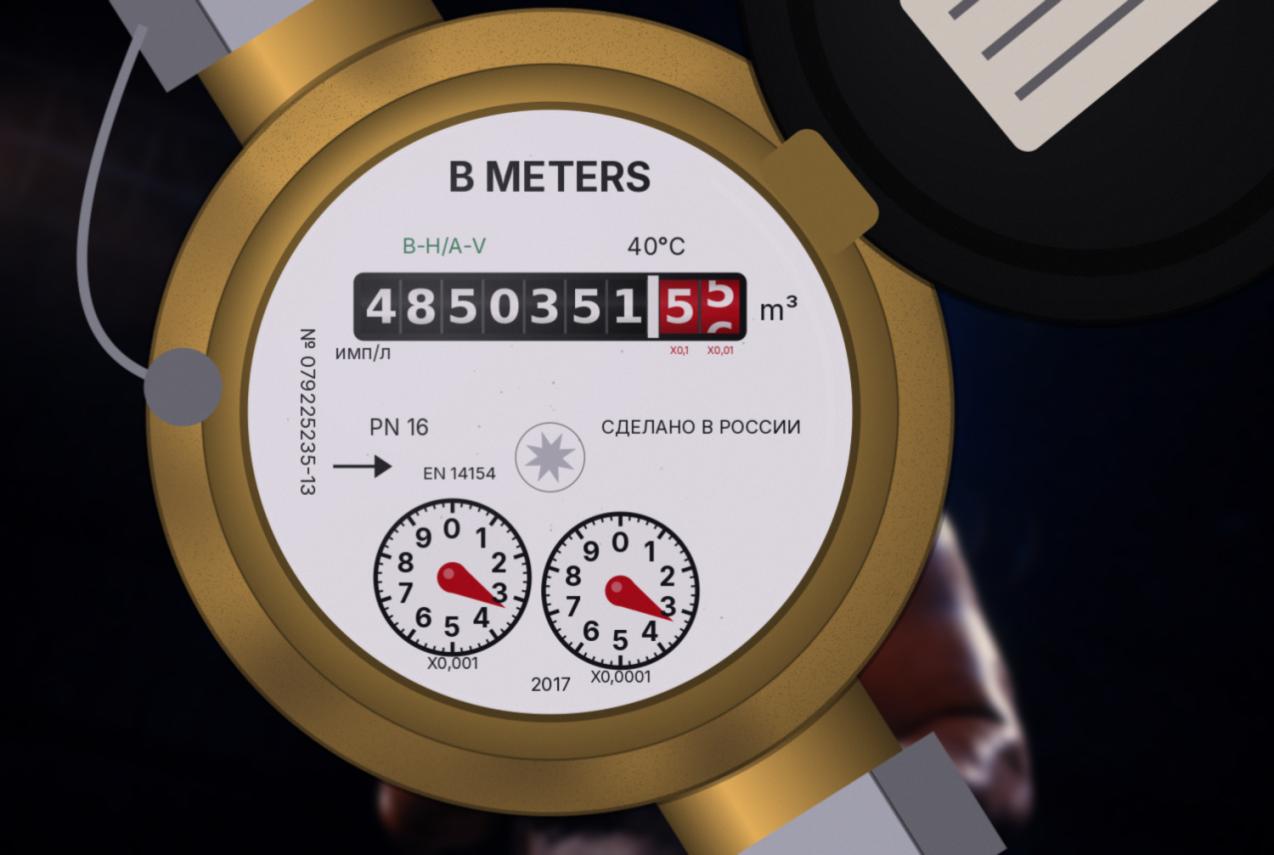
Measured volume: 4850351.5533 m³
